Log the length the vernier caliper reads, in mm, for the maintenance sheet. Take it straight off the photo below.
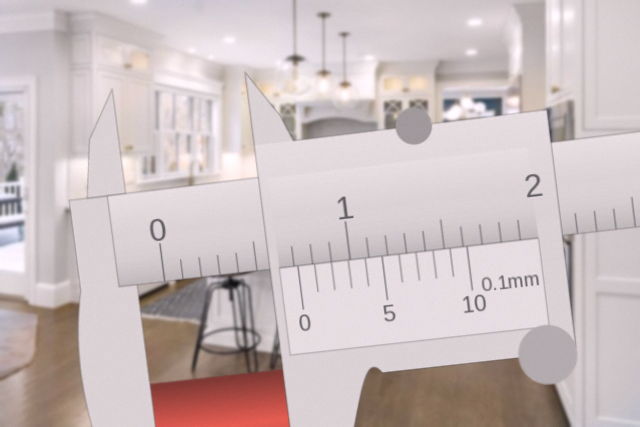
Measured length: 7.2 mm
